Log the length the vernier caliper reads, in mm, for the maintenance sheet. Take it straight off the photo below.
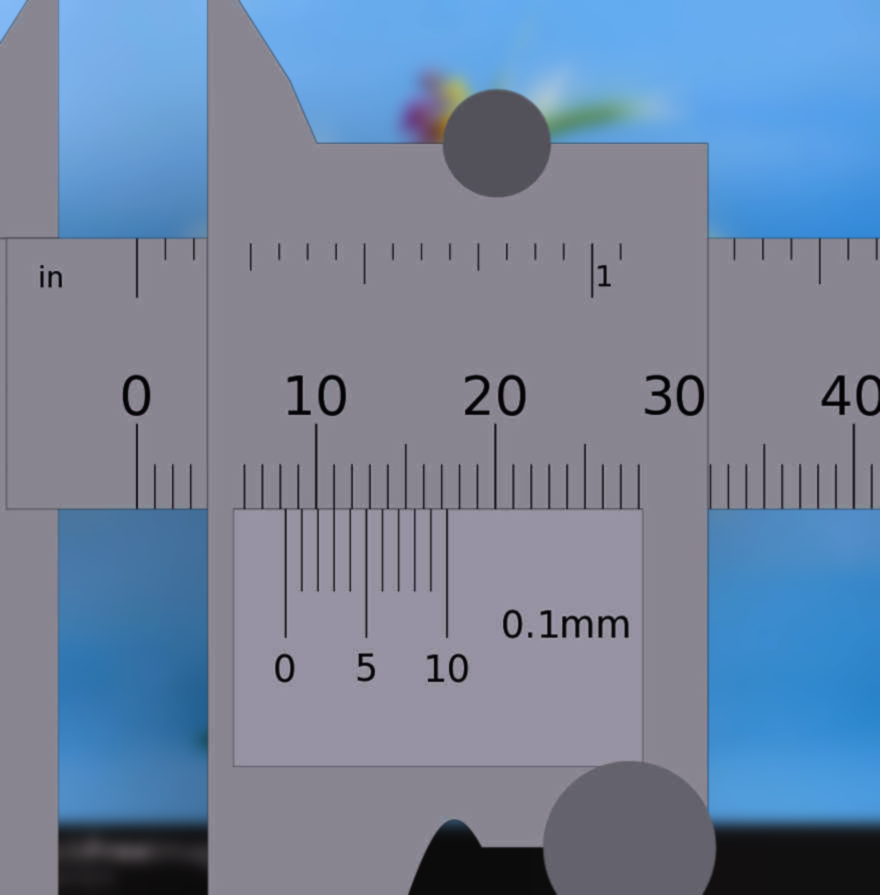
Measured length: 8.3 mm
